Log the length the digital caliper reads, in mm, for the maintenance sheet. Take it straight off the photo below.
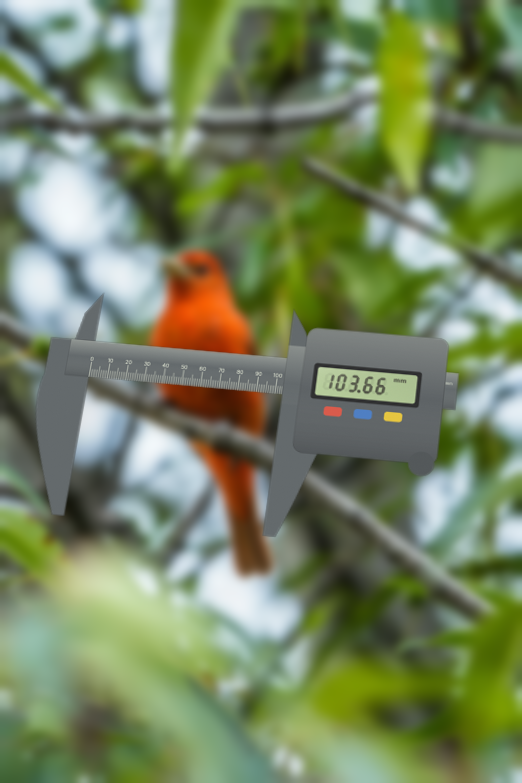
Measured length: 103.66 mm
